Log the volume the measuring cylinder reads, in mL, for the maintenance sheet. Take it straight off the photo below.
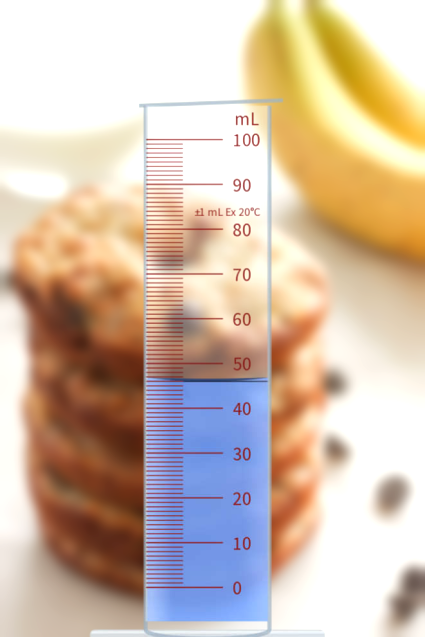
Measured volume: 46 mL
